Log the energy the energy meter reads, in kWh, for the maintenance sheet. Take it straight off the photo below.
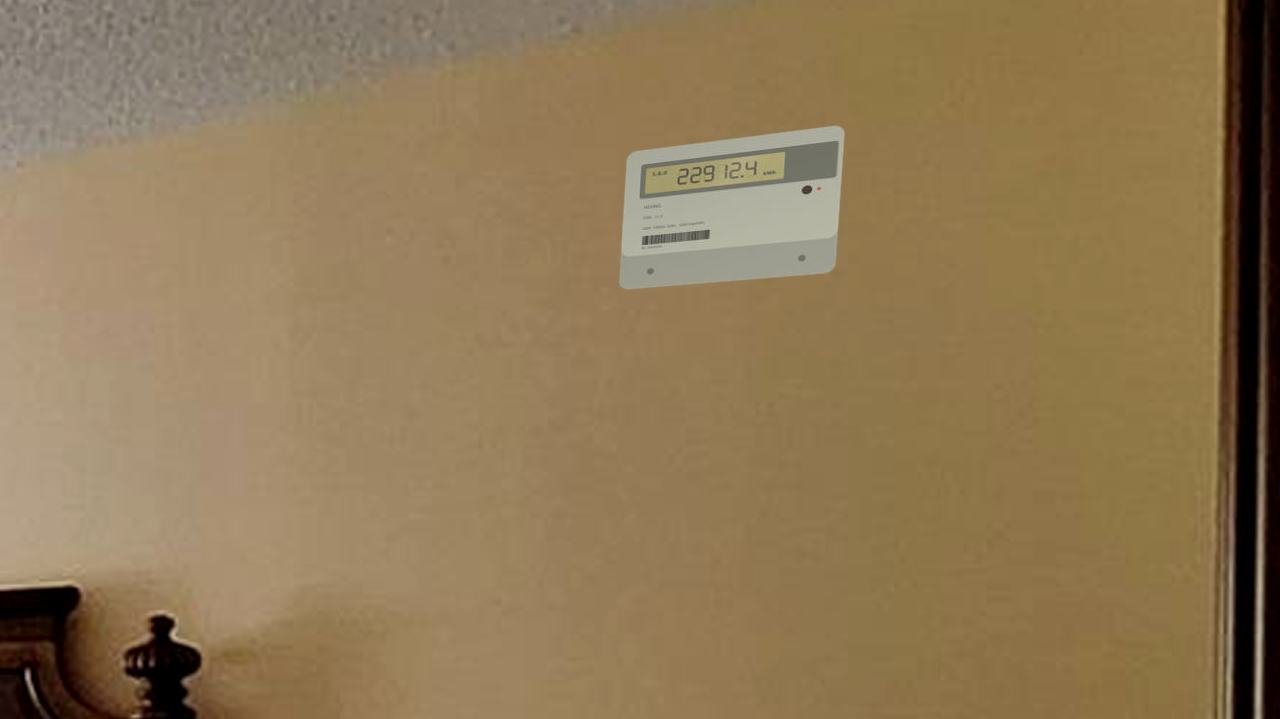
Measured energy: 22912.4 kWh
